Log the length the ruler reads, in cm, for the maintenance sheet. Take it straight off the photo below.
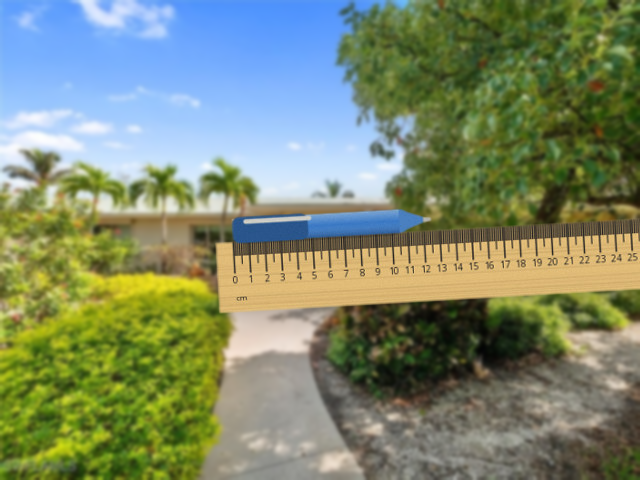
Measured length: 12.5 cm
